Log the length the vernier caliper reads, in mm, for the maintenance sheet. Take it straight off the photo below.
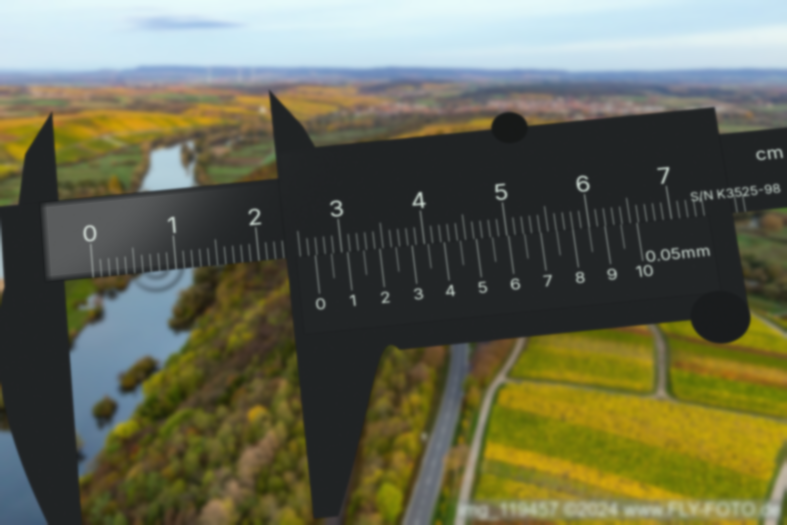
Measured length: 26.8 mm
